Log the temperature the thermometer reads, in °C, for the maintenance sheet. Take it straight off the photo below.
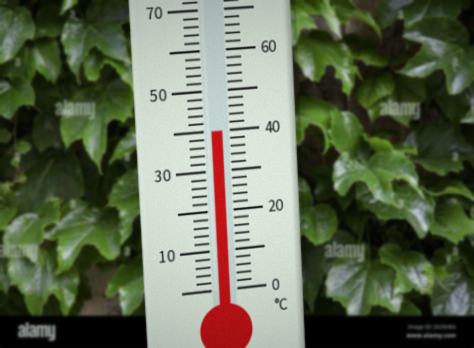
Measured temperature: 40 °C
